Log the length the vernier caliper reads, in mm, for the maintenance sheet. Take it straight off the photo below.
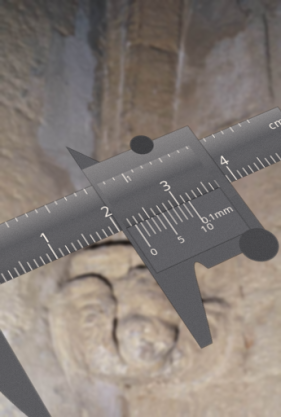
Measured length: 22.6 mm
